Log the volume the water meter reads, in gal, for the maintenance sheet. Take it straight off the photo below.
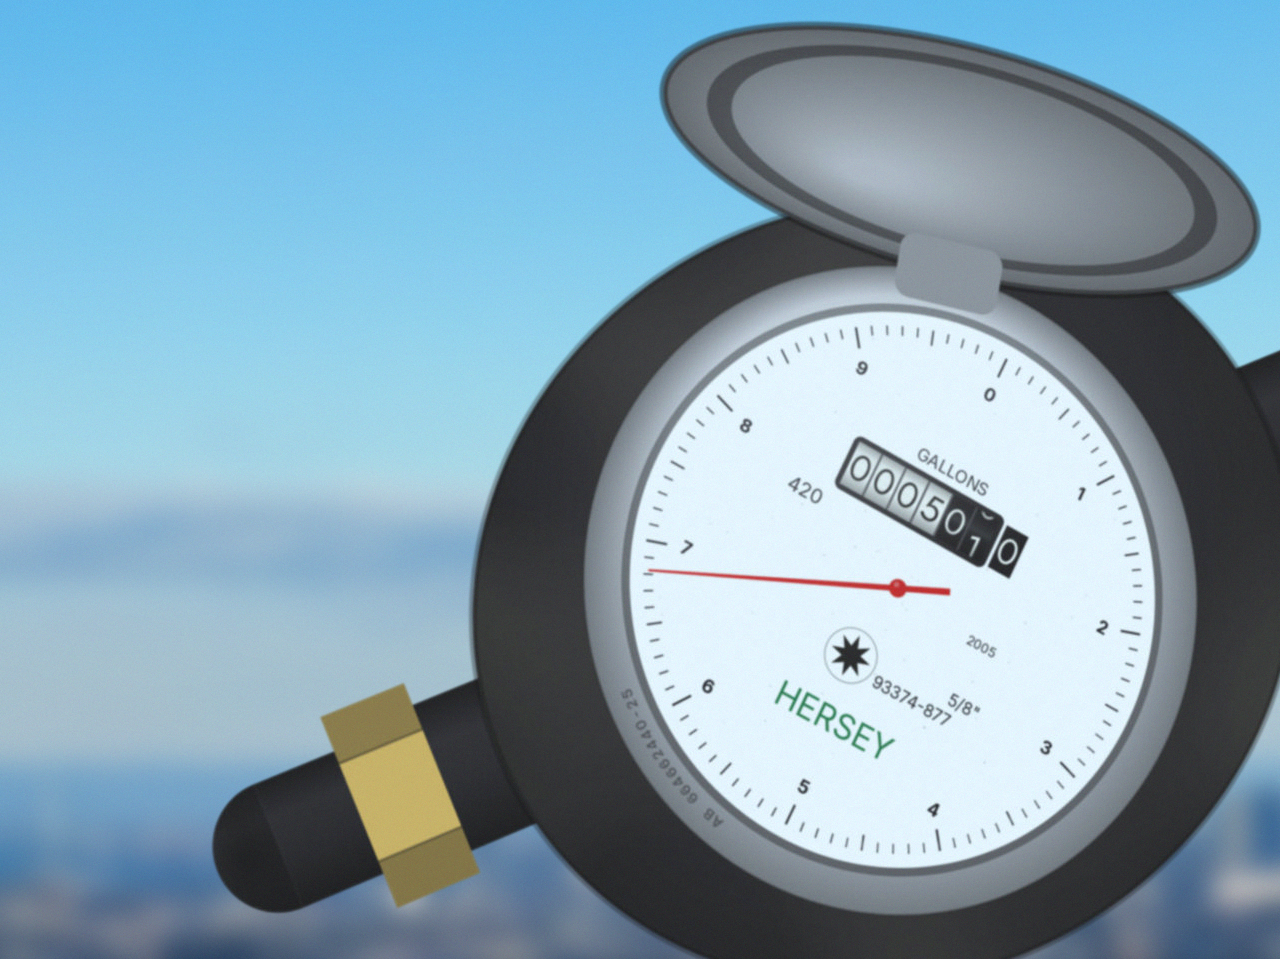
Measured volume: 5006.8 gal
